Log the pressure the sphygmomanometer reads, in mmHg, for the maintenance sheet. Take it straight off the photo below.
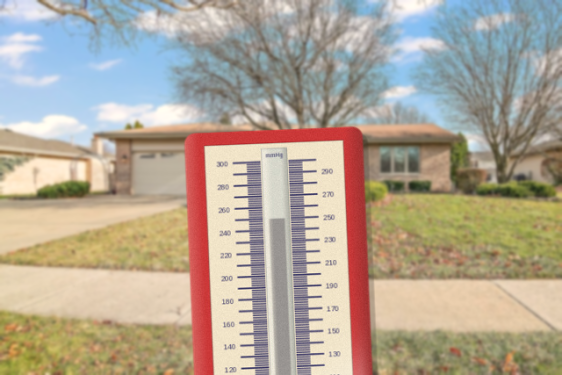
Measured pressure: 250 mmHg
